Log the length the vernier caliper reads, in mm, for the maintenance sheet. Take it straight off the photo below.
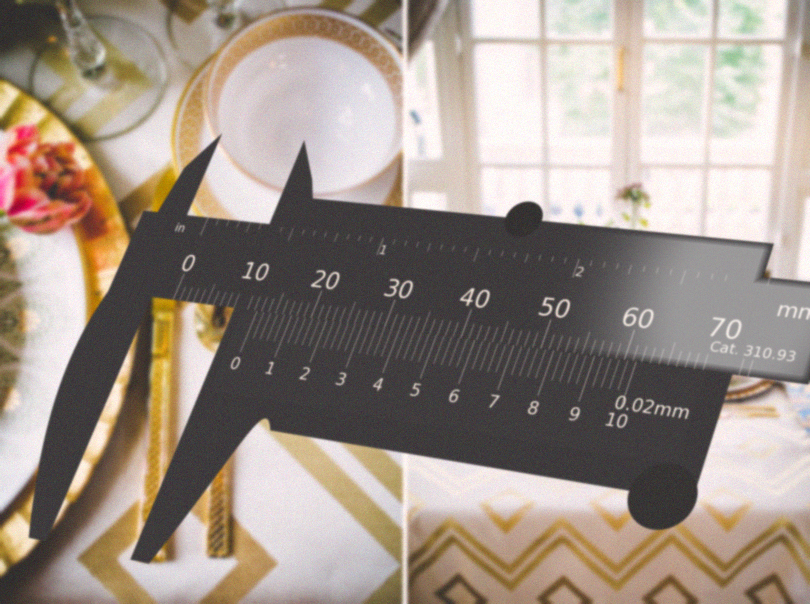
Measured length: 12.4 mm
